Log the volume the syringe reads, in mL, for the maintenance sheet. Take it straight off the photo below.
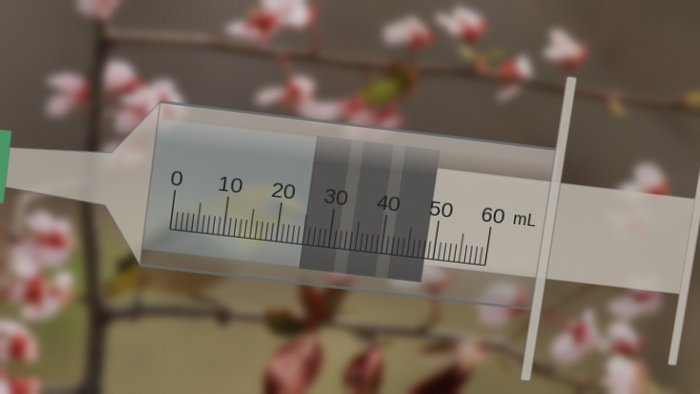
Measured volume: 25 mL
